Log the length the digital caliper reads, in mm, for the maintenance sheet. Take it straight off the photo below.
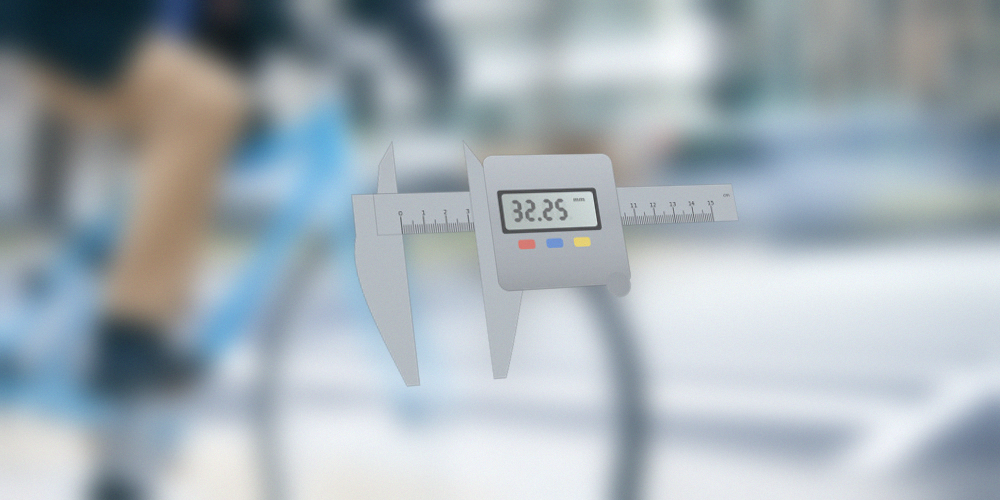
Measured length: 32.25 mm
